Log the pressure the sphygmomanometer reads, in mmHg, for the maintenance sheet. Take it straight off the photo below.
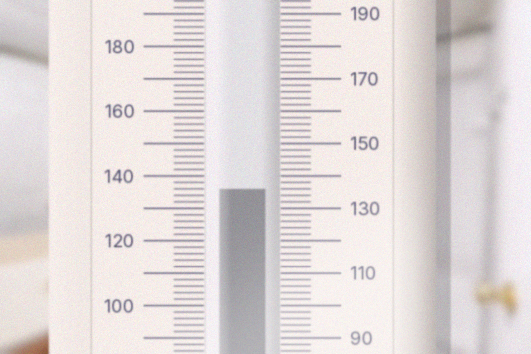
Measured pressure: 136 mmHg
